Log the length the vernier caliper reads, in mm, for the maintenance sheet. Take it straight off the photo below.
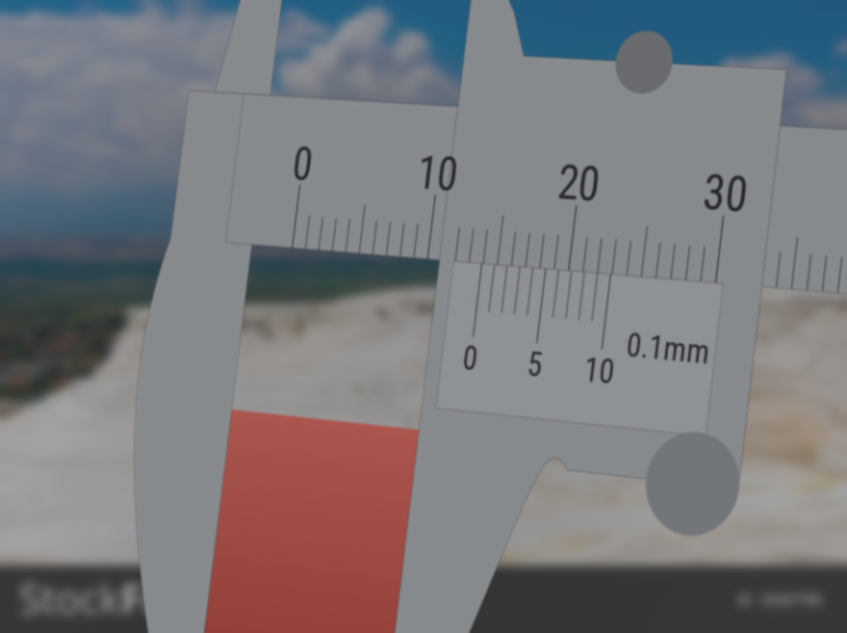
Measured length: 13.9 mm
